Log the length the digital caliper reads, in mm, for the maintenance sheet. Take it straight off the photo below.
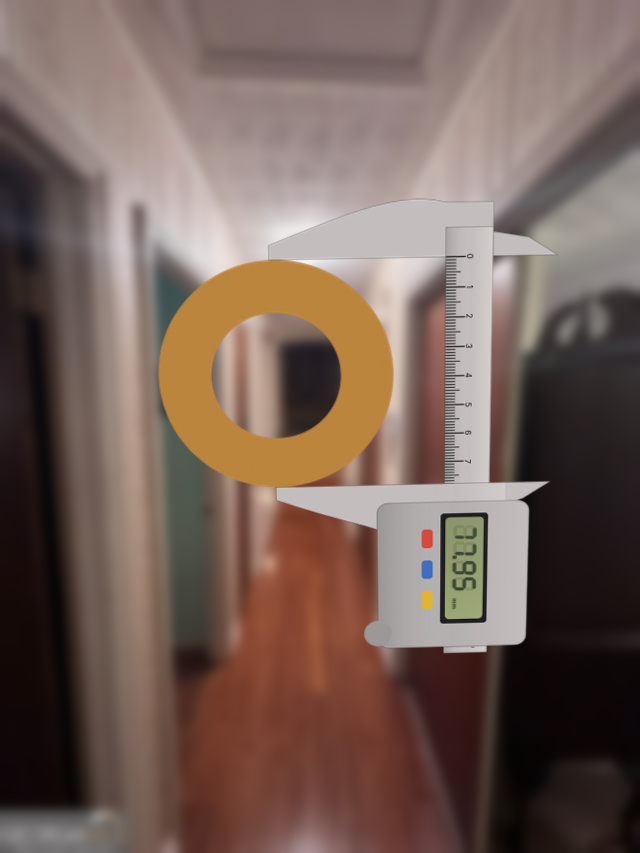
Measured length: 77.95 mm
